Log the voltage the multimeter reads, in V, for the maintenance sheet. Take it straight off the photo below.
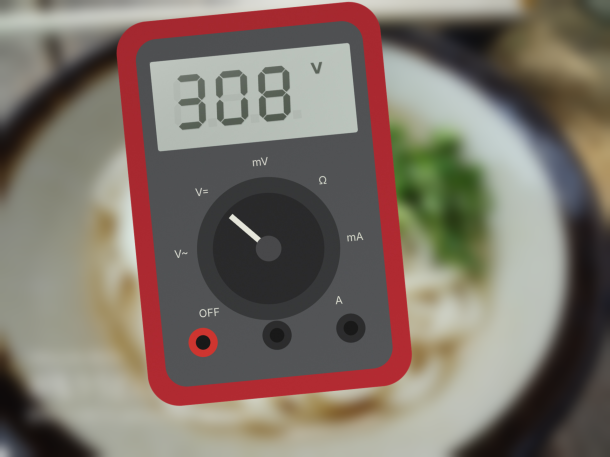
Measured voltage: 308 V
